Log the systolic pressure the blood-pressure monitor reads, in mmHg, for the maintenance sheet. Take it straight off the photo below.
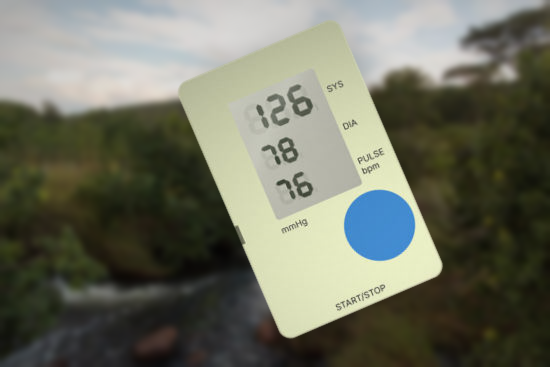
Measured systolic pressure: 126 mmHg
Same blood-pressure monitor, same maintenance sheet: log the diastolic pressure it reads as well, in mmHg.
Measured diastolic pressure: 78 mmHg
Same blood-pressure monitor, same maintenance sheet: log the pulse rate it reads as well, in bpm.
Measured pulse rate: 76 bpm
